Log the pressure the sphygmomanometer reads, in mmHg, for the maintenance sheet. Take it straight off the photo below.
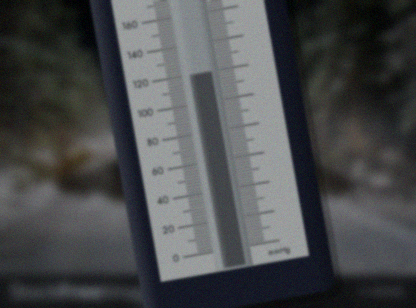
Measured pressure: 120 mmHg
